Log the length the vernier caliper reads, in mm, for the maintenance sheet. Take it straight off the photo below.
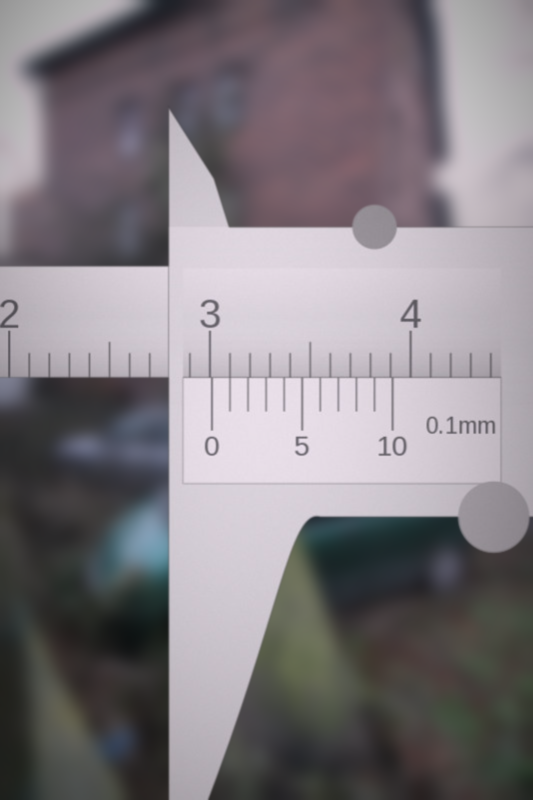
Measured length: 30.1 mm
